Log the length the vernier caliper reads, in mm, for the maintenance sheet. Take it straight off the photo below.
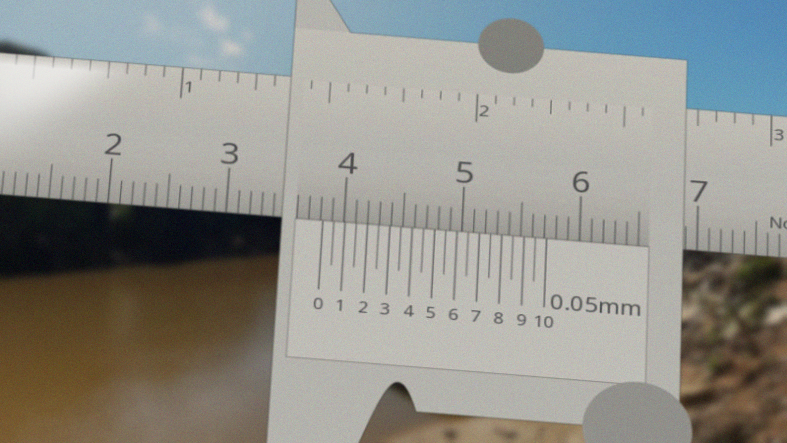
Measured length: 38.2 mm
